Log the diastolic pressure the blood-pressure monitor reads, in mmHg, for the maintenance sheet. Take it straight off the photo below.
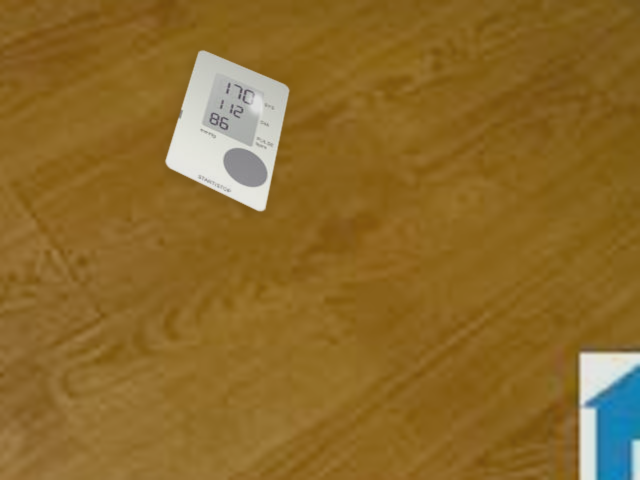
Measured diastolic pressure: 112 mmHg
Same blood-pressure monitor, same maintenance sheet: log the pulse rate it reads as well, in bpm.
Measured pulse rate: 86 bpm
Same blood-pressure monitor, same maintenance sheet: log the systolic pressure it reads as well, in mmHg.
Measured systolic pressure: 170 mmHg
